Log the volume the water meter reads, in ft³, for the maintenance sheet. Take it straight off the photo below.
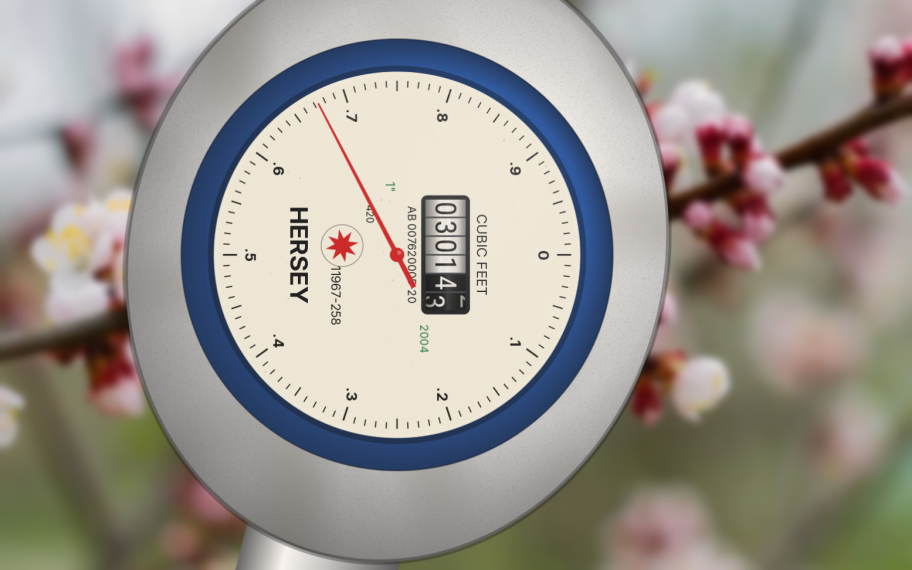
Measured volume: 30142.67 ft³
